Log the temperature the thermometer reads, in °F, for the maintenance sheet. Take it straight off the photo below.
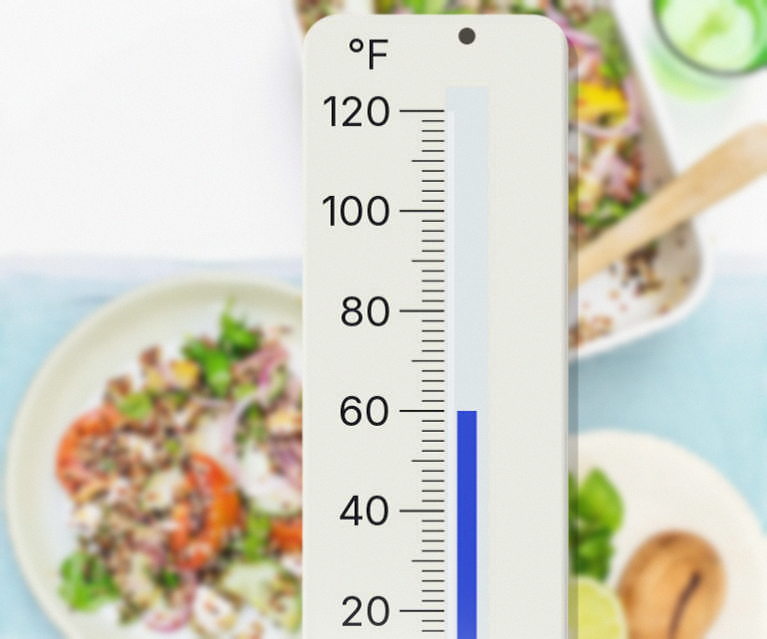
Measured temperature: 60 °F
